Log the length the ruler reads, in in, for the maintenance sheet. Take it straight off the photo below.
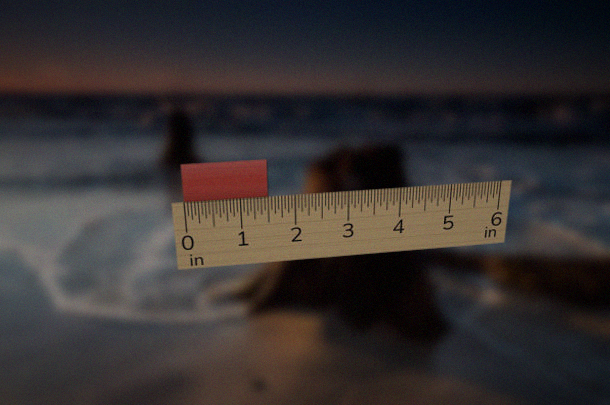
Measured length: 1.5 in
